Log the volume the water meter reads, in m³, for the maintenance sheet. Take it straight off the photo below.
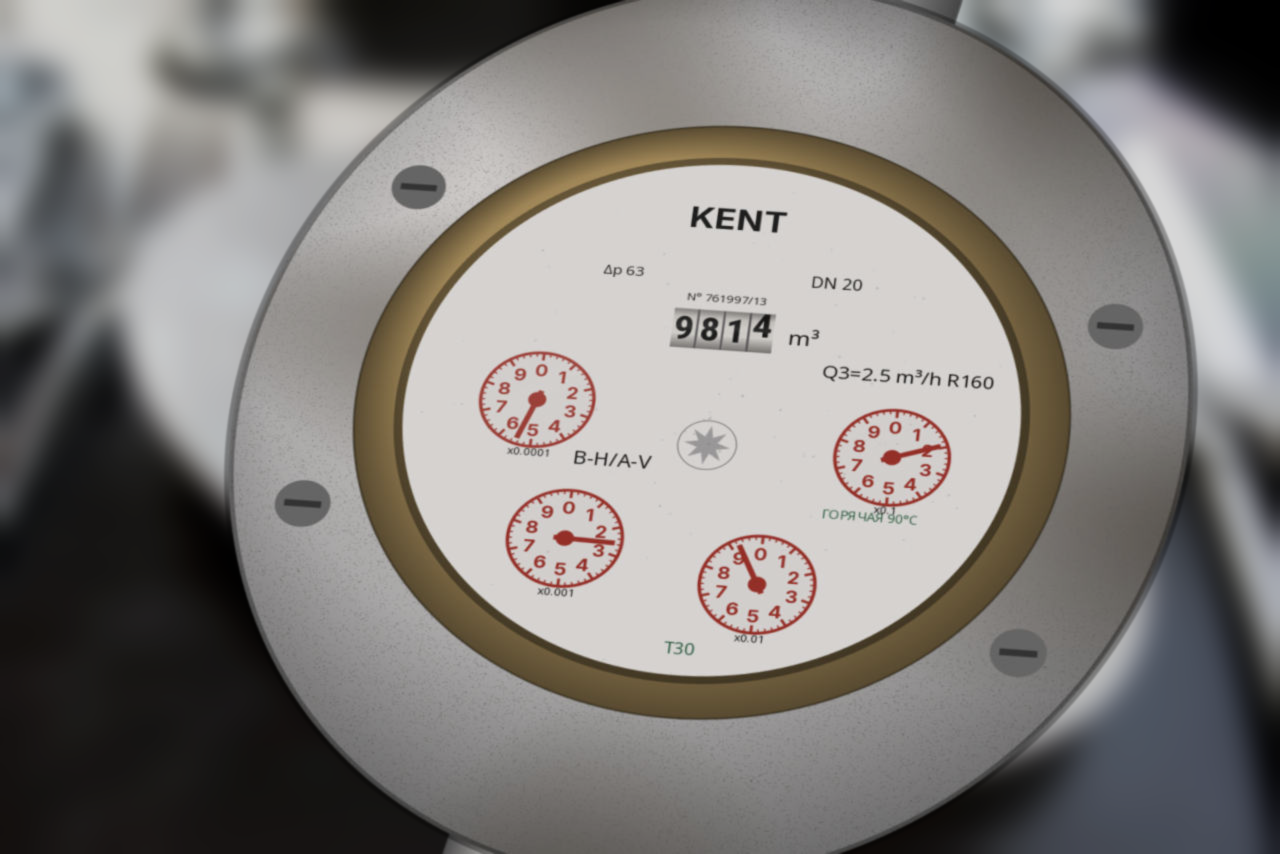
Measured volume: 9814.1925 m³
